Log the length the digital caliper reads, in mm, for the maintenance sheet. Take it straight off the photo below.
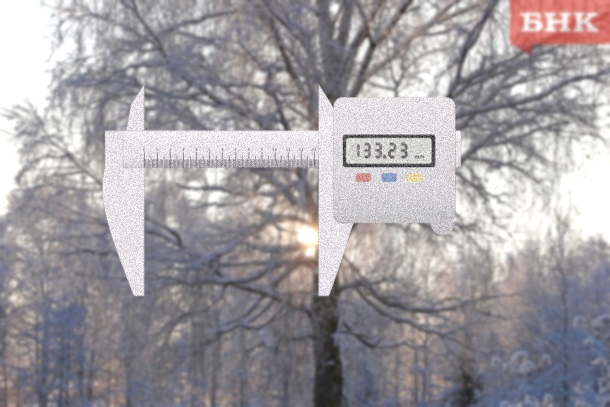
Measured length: 133.23 mm
